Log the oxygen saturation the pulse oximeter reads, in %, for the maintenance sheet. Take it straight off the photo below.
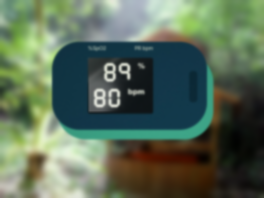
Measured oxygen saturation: 89 %
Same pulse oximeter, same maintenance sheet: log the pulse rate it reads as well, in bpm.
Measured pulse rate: 80 bpm
